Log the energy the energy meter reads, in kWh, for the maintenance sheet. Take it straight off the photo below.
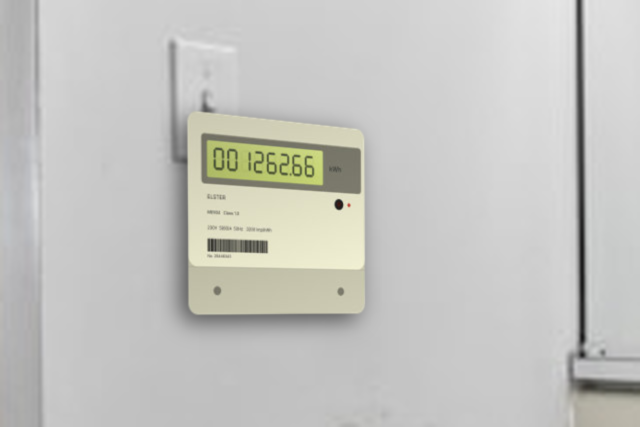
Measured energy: 1262.66 kWh
